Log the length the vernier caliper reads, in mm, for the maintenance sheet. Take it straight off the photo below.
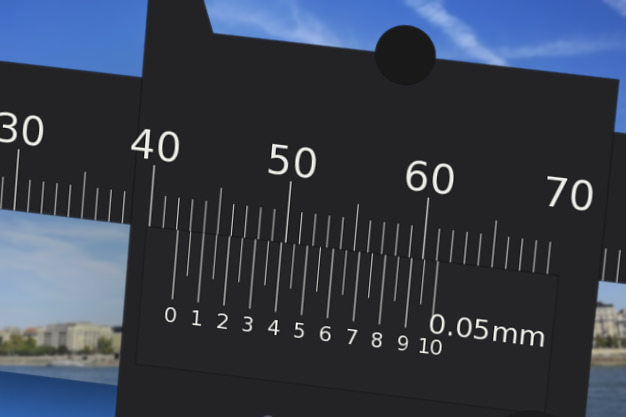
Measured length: 42.1 mm
